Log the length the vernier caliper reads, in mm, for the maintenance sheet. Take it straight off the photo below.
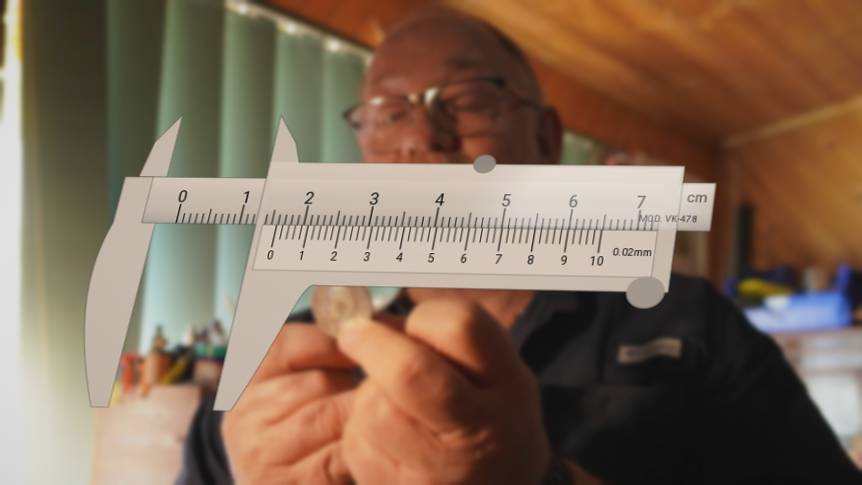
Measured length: 15.8 mm
